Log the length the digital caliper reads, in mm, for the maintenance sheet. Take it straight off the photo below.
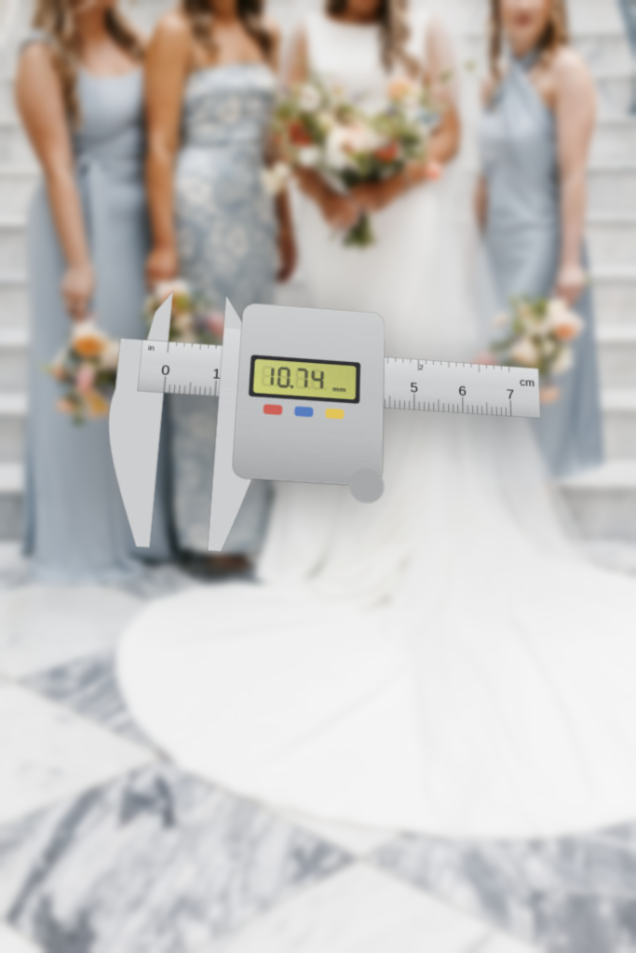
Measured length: 10.74 mm
